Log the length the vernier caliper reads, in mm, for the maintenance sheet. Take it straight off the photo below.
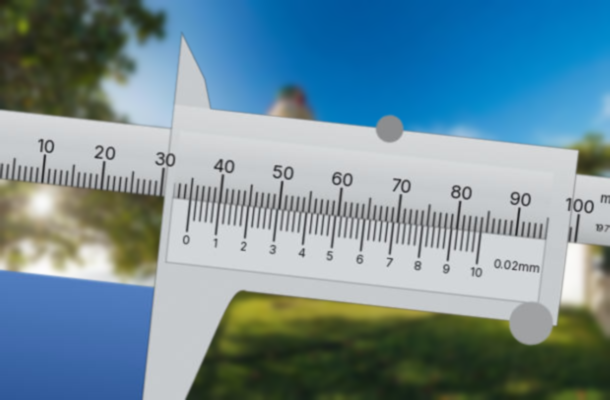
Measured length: 35.0 mm
